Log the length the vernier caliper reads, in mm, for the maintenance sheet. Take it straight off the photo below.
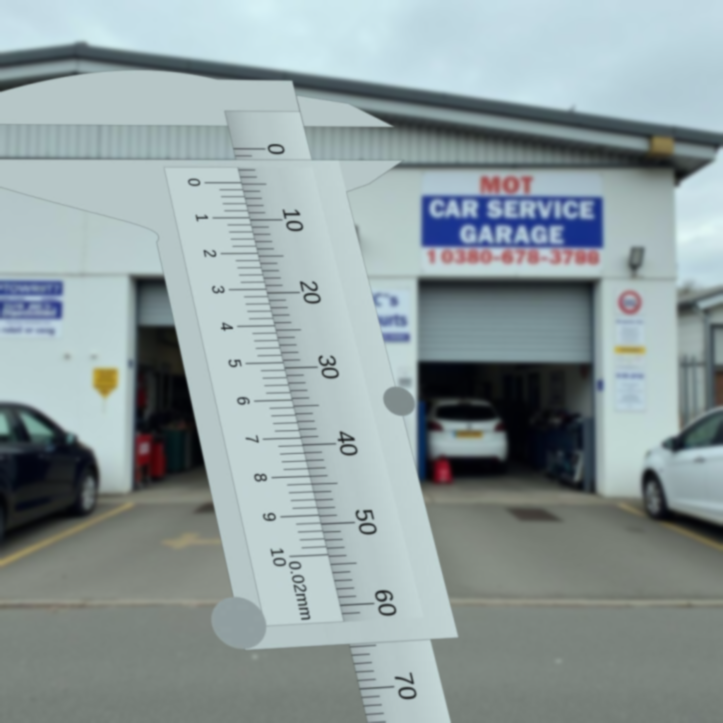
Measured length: 4.8 mm
